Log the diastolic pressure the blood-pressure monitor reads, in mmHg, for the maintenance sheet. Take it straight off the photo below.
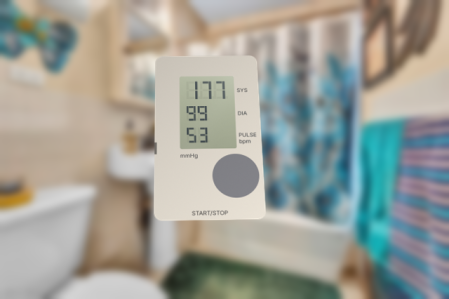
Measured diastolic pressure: 99 mmHg
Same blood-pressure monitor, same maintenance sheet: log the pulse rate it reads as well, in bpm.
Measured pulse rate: 53 bpm
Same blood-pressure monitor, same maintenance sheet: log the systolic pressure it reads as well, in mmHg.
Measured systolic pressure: 177 mmHg
